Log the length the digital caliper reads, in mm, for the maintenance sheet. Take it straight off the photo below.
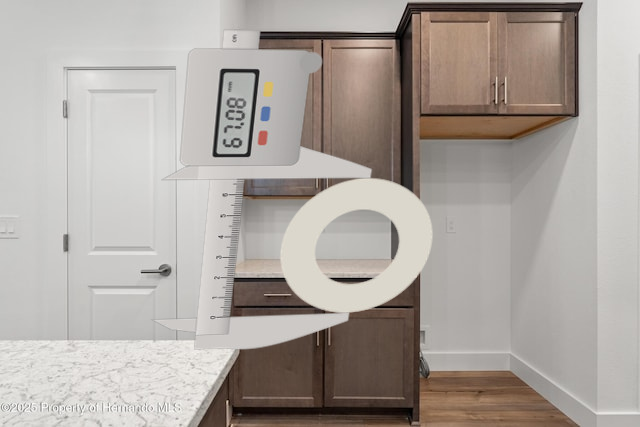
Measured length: 67.08 mm
